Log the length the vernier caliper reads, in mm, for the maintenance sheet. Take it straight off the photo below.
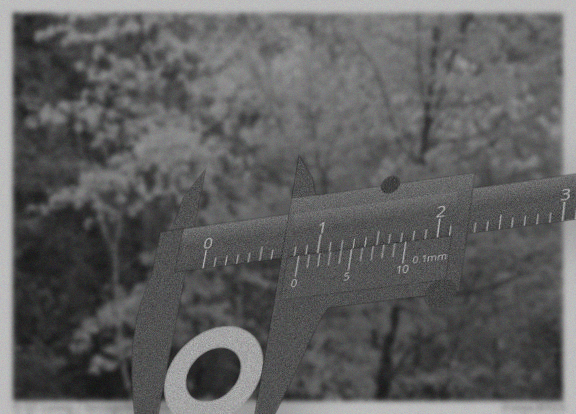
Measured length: 8.4 mm
